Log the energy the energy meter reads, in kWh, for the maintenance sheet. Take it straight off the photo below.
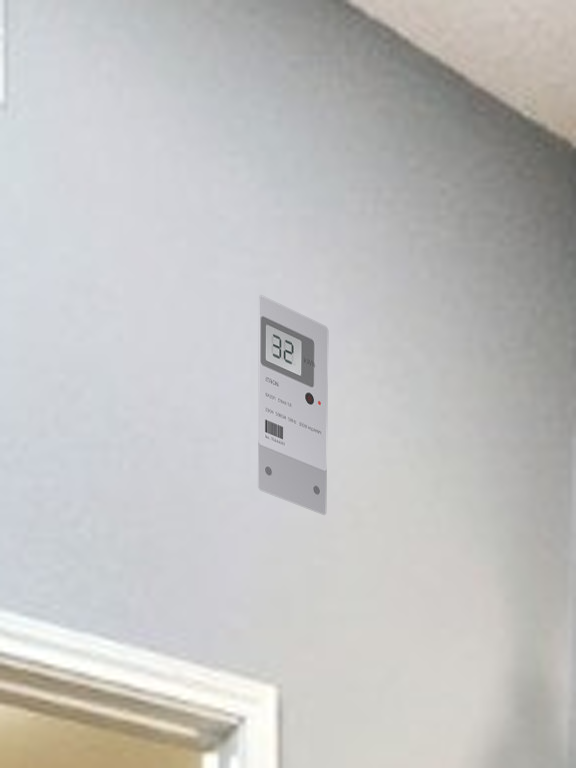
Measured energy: 32 kWh
